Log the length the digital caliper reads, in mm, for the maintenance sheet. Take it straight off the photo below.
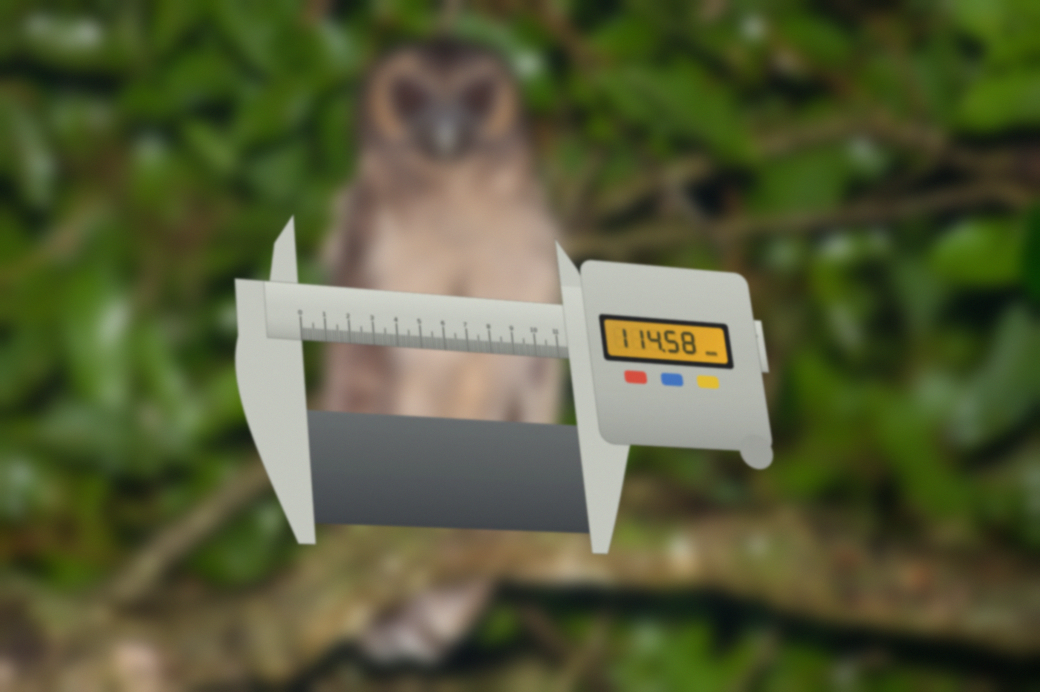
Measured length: 114.58 mm
